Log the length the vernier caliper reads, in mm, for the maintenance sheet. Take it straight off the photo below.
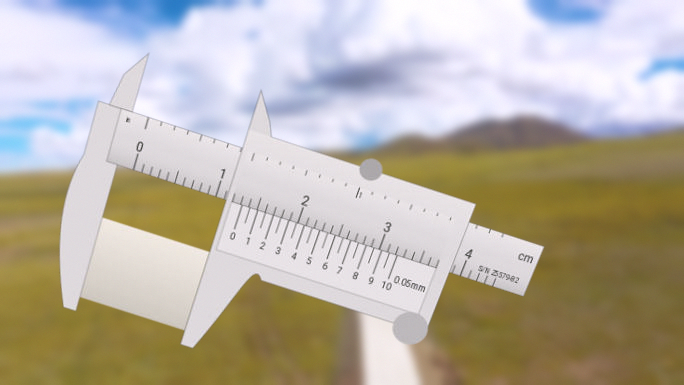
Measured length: 13.2 mm
